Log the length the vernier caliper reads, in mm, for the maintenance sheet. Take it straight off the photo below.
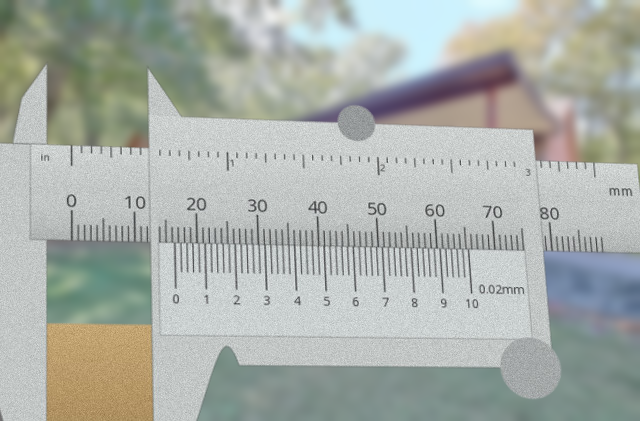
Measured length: 16.4 mm
